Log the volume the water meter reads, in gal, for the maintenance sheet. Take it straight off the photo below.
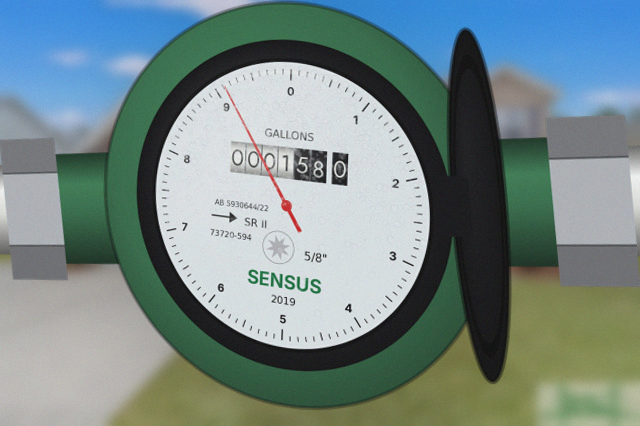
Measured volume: 1579.1 gal
